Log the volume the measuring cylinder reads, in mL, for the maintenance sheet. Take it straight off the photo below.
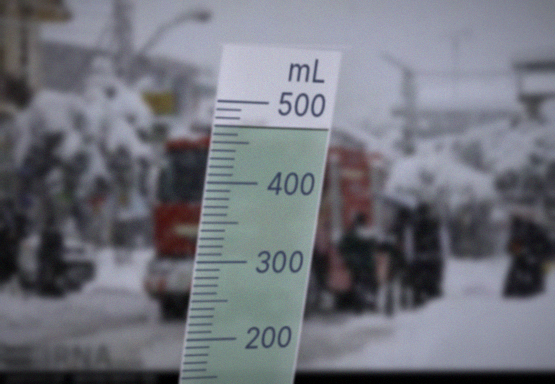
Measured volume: 470 mL
